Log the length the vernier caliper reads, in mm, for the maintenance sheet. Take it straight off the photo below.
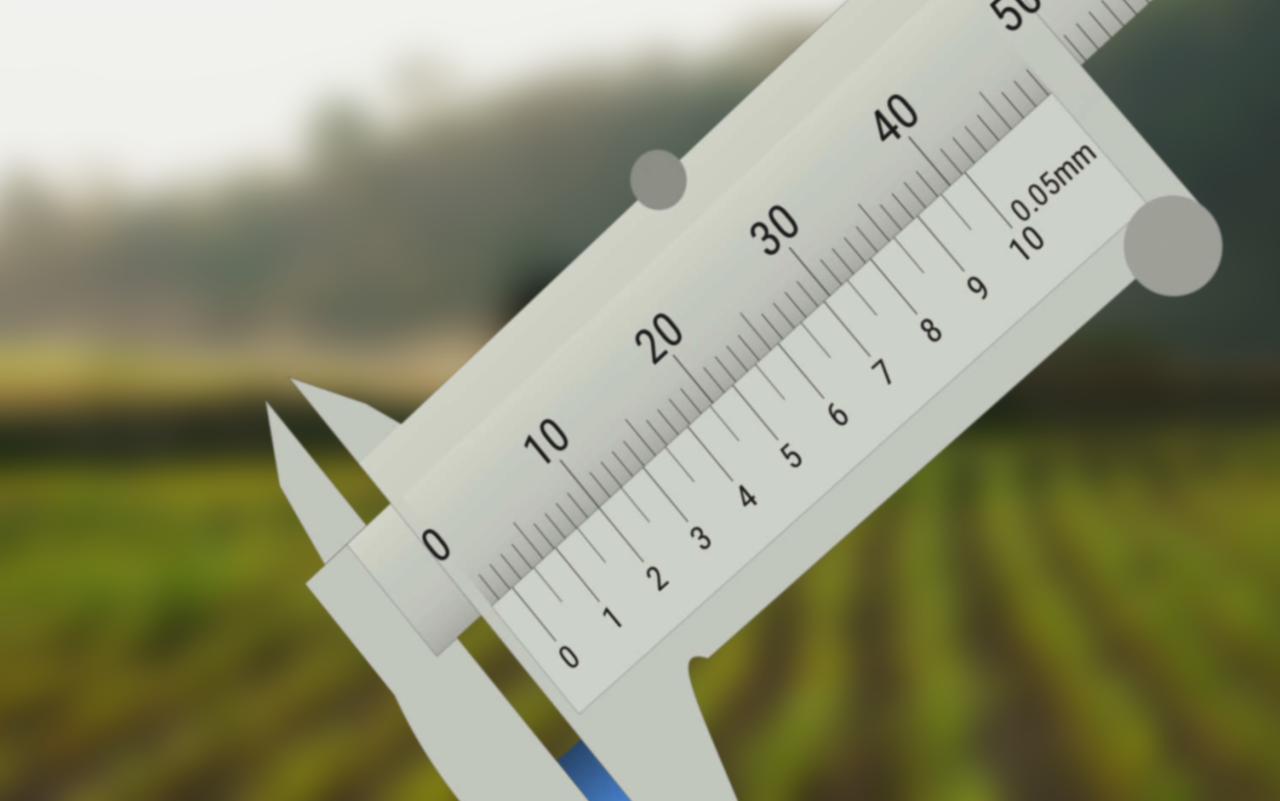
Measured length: 2.2 mm
